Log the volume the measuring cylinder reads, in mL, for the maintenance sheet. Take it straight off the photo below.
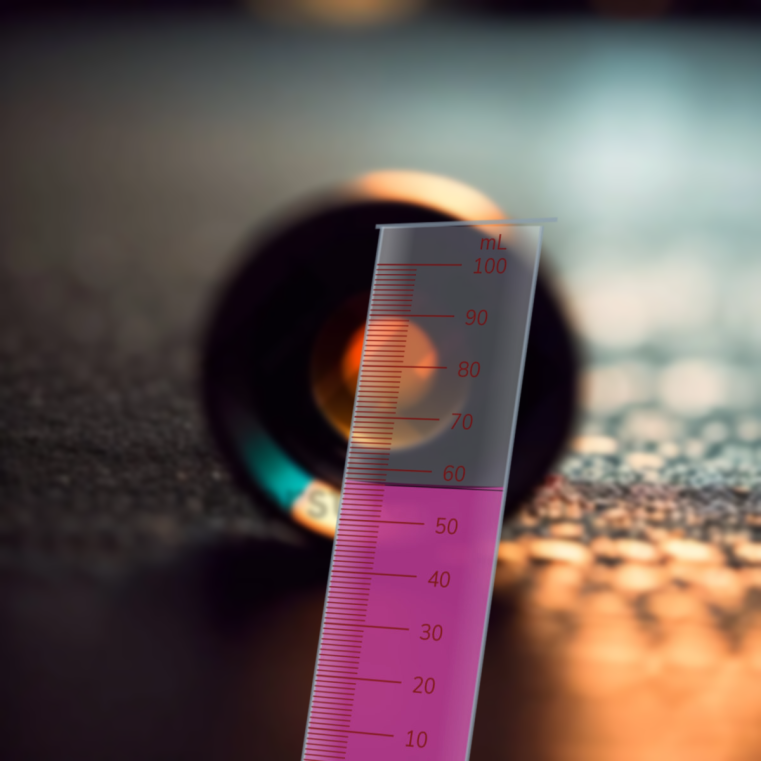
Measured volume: 57 mL
